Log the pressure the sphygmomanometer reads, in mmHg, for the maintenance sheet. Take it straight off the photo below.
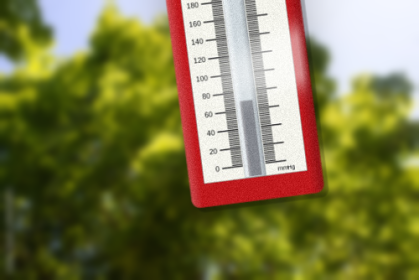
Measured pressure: 70 mmHg
